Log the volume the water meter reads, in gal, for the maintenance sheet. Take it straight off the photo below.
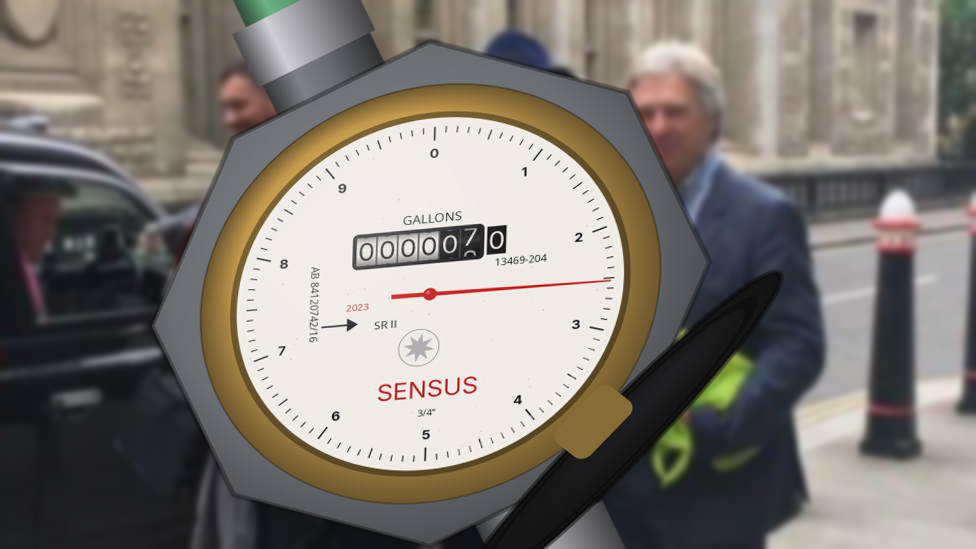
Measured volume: 72.5 gal
